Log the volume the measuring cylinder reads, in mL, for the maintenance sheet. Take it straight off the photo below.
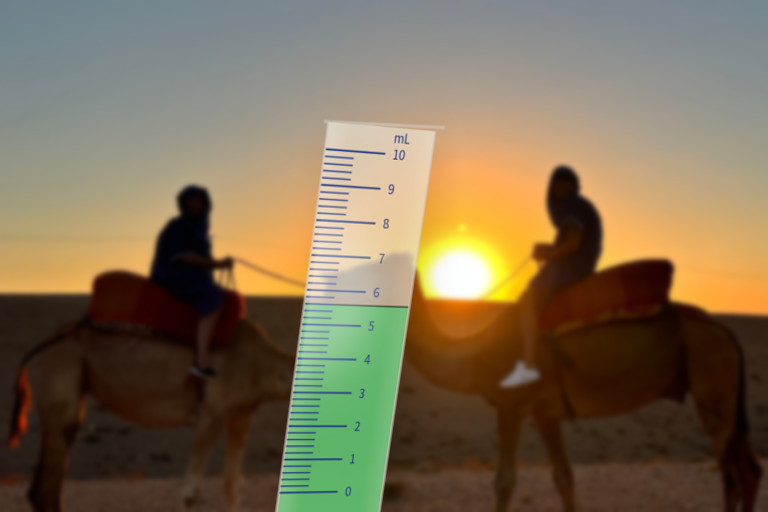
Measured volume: 5.6 mL
